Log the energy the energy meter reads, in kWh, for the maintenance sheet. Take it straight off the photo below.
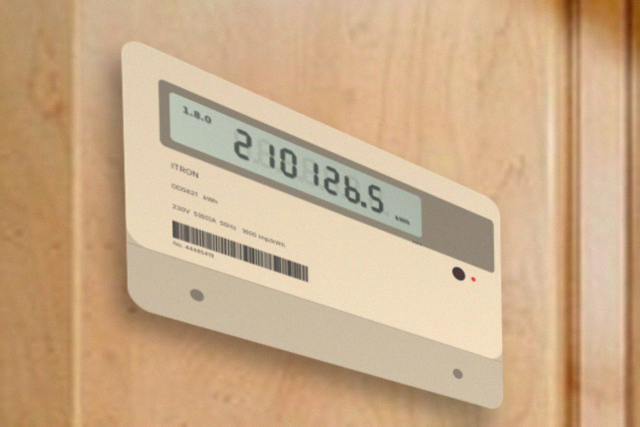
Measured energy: 210126.5 kWh
